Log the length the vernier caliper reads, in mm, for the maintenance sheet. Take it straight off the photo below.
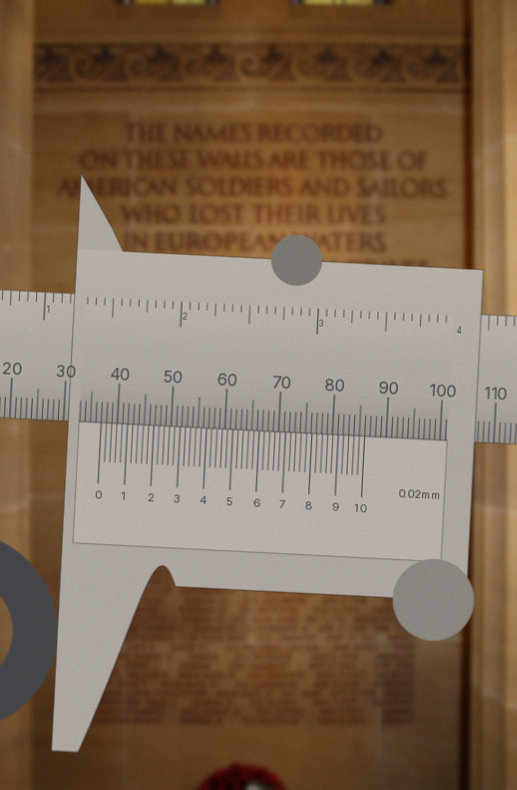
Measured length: 37.0 mm
